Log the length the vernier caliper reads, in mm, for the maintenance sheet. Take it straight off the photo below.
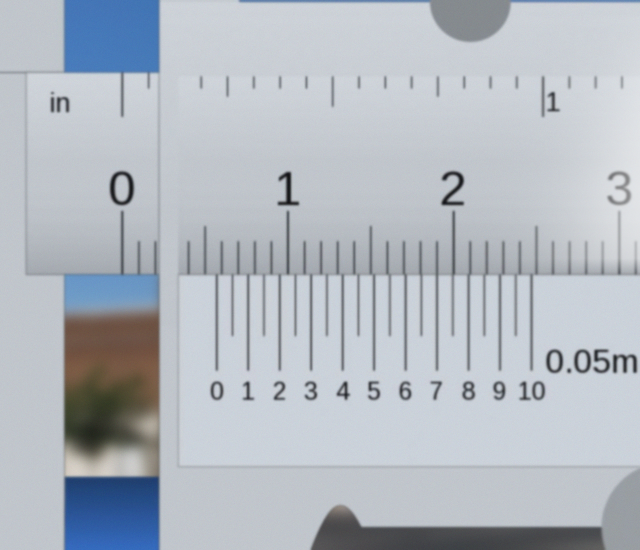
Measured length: 5.7 mm
